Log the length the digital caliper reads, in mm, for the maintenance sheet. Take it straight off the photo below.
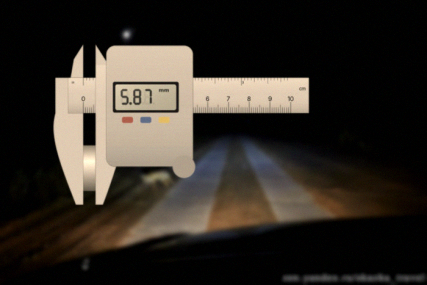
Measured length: 5.87 mm
